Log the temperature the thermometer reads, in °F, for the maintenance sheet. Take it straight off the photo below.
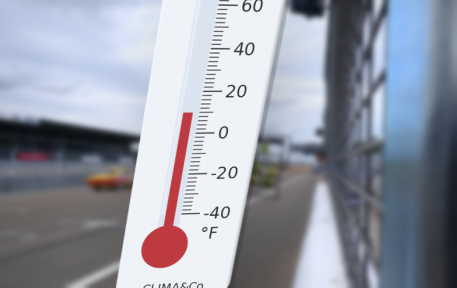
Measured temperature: 10 °F
